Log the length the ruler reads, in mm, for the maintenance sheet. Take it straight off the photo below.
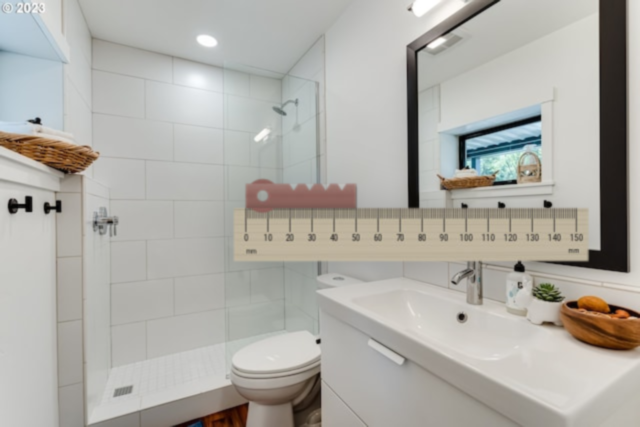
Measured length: 50 mm
